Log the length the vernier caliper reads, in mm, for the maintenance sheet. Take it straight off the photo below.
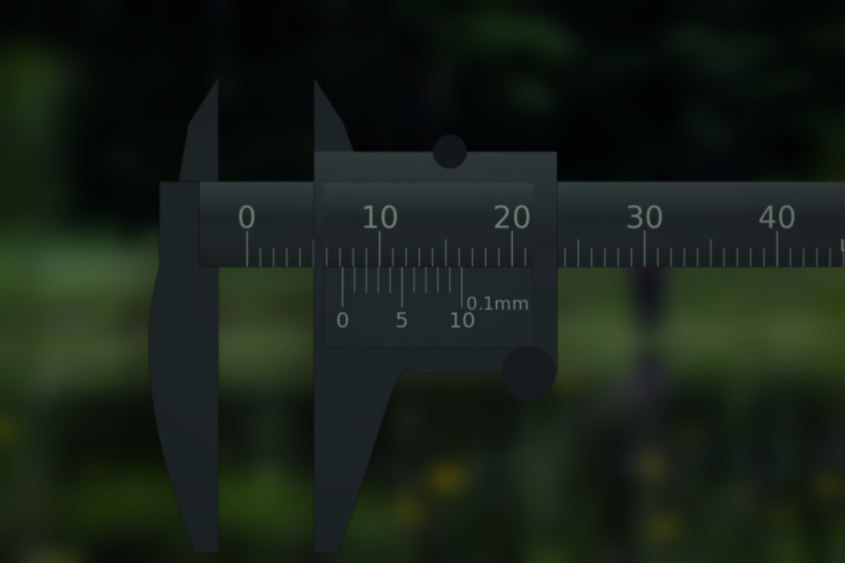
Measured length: 7.2 mm
